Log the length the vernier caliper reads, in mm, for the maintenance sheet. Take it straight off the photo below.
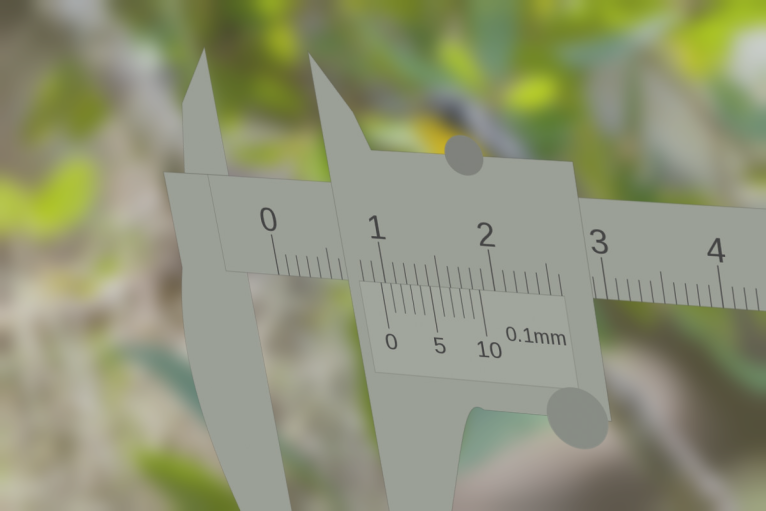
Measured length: 9.6 mm
